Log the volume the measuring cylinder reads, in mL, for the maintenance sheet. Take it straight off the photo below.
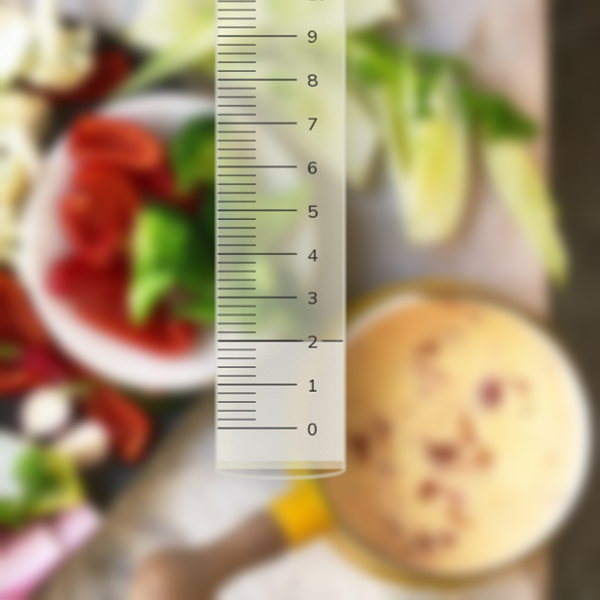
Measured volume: 2 mL
